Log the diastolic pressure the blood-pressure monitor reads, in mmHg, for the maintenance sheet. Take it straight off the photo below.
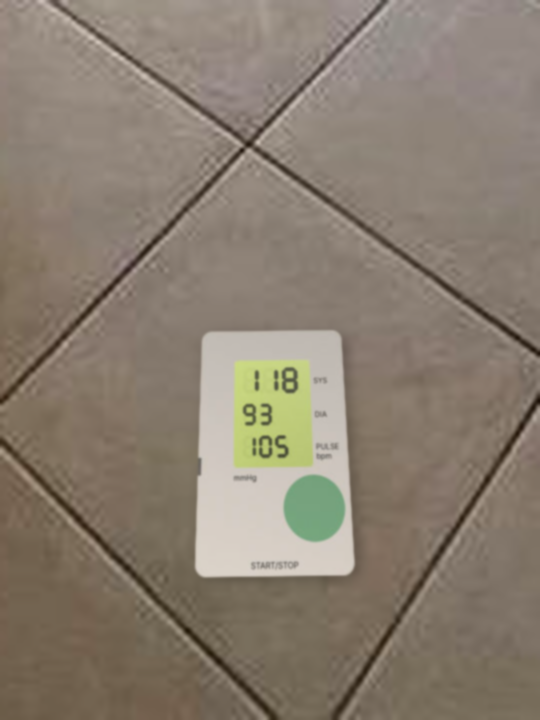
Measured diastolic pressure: 93 mmHg
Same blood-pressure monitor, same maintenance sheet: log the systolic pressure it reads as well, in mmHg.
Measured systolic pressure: 118 mmHg
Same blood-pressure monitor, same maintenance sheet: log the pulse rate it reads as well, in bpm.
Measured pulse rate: 105 bpm
